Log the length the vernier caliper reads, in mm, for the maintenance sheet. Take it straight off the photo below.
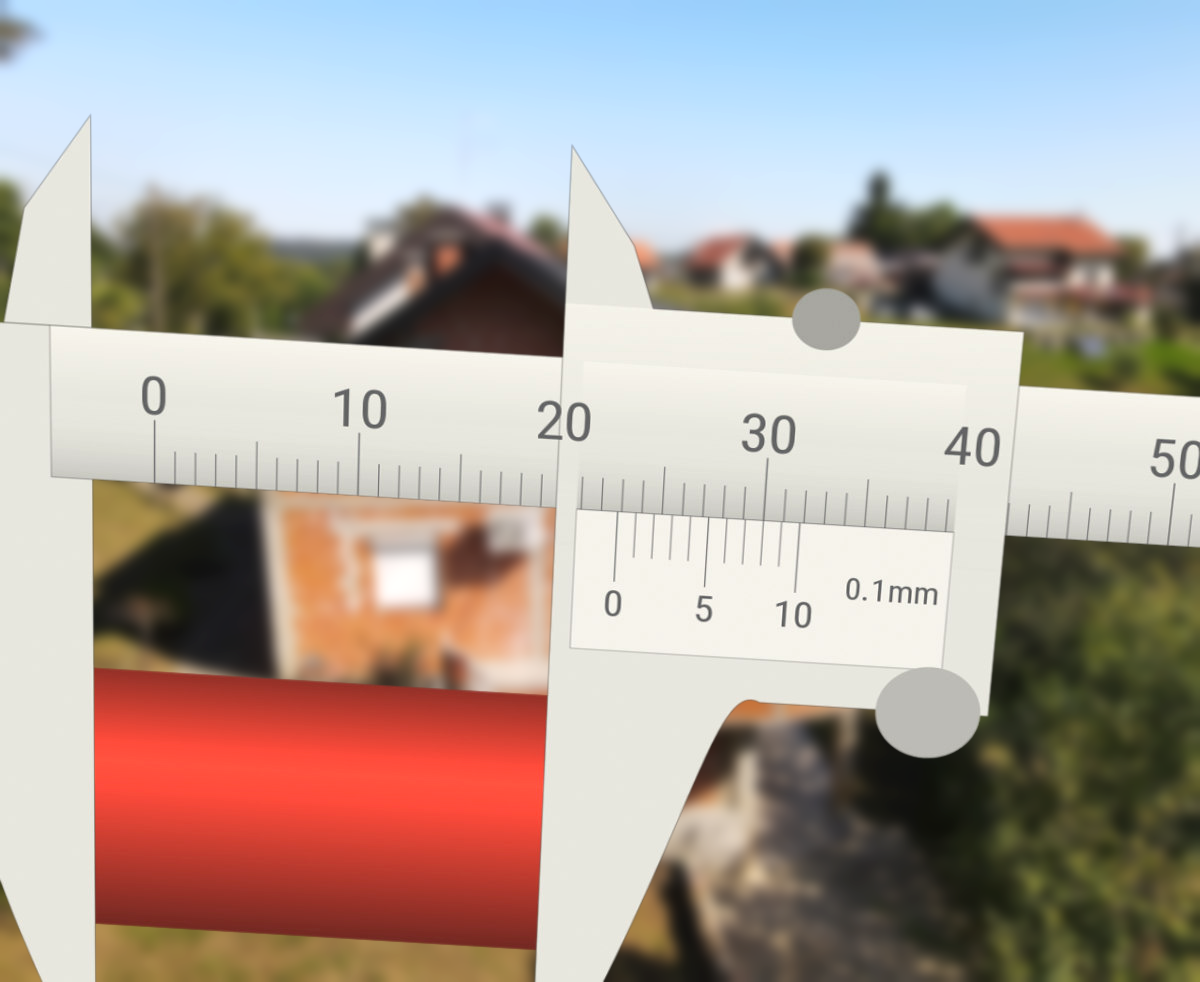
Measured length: 22.8 mm
